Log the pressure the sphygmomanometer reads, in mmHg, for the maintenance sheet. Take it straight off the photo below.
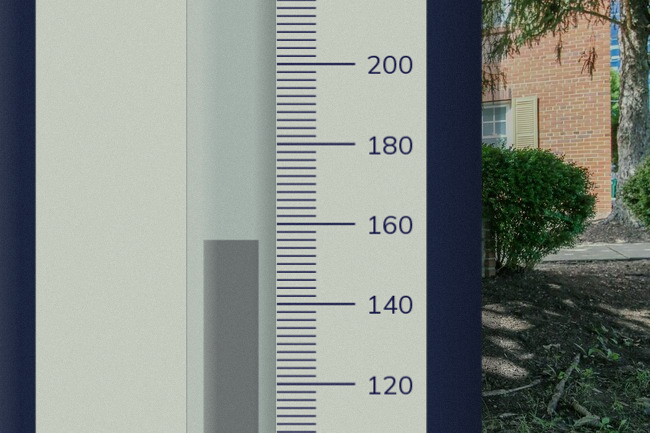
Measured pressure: 156 mmHg
